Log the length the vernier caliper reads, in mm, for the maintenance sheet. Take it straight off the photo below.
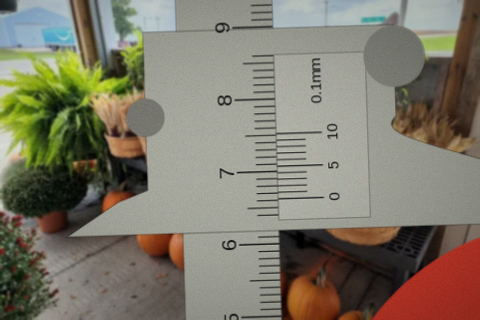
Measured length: 66.2 mm
